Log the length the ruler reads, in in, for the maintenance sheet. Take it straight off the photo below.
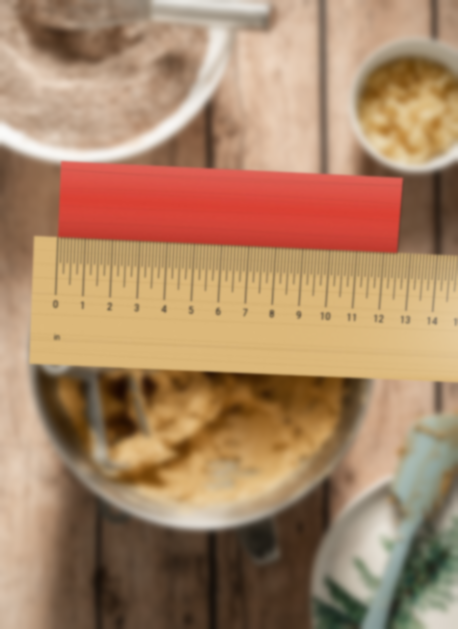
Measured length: 12.5 in
